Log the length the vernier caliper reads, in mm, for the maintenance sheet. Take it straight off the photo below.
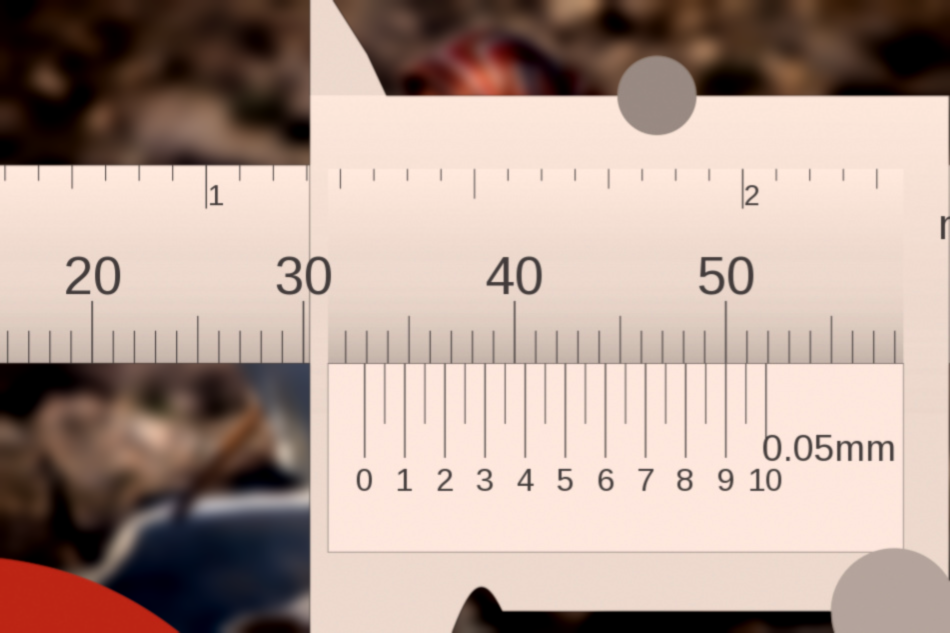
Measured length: 32.9 mm
